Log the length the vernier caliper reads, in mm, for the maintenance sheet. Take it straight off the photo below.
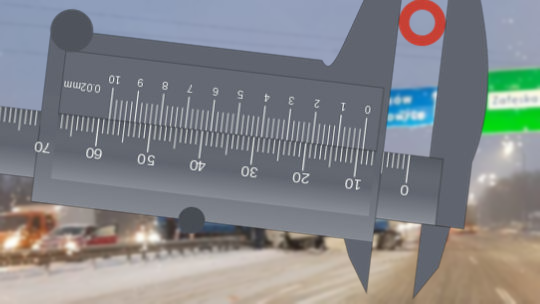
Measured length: 9.0 mm
